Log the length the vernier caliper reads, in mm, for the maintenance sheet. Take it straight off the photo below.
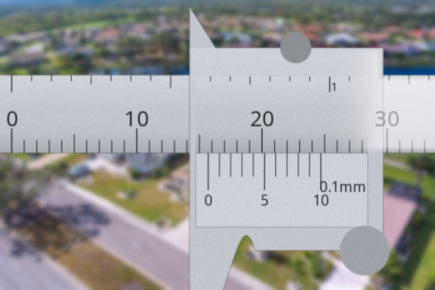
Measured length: 15.7 mm
